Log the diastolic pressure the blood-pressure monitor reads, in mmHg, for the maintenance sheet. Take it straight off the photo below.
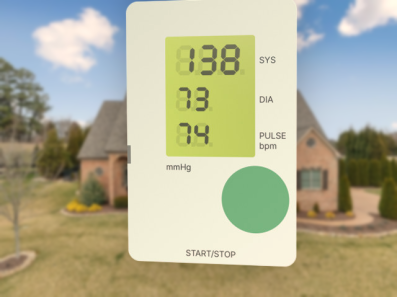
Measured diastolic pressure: 73 mmHg
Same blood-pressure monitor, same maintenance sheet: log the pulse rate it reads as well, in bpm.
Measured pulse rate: 74 bpm
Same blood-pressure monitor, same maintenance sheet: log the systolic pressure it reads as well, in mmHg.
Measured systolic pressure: 138 mmHg
